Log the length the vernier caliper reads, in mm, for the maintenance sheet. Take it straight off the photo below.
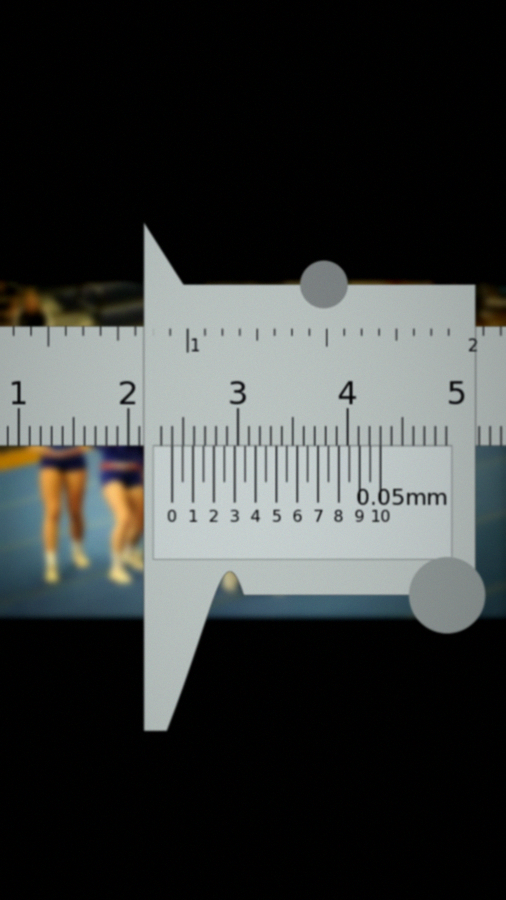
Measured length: 24.0 mm
